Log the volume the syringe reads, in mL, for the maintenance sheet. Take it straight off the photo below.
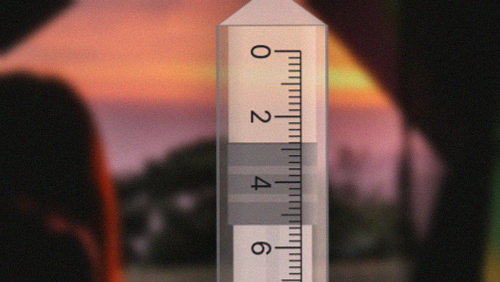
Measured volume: 2.8 mL
